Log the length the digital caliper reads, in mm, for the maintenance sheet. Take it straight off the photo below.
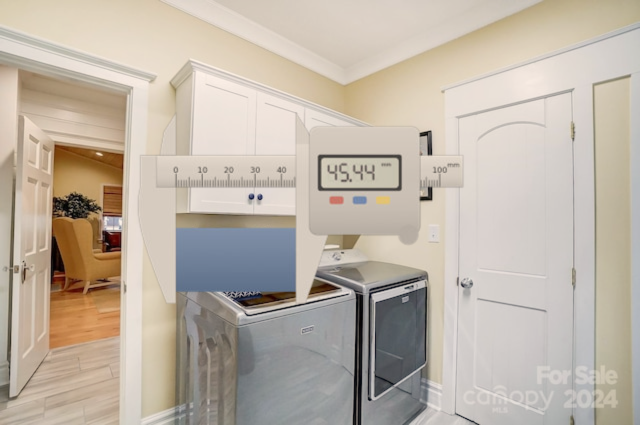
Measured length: 45.44 mm
